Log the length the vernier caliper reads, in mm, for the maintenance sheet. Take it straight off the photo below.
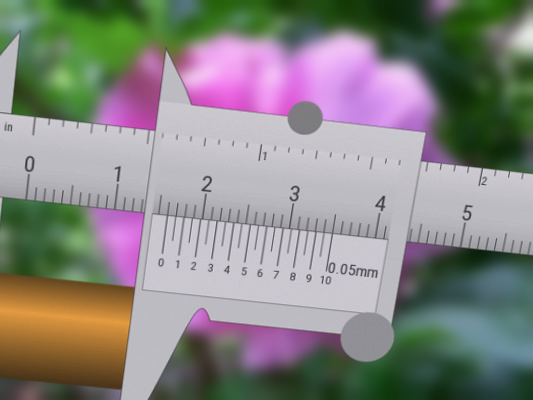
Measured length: 16.0 mm
